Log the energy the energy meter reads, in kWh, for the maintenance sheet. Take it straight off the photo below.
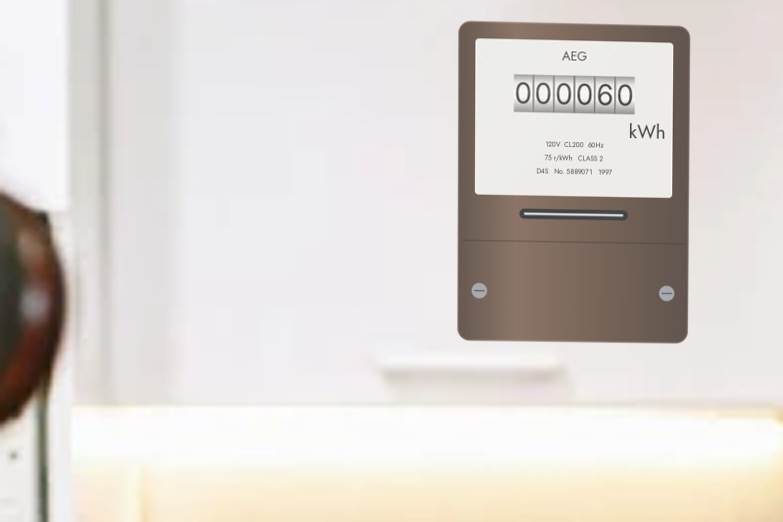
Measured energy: 60 kWh
